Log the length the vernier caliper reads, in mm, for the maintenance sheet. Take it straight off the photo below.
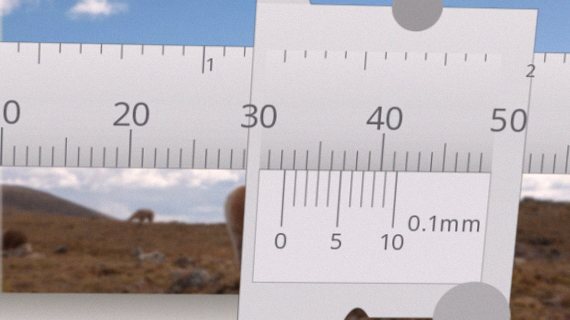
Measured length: 32.3 mm
